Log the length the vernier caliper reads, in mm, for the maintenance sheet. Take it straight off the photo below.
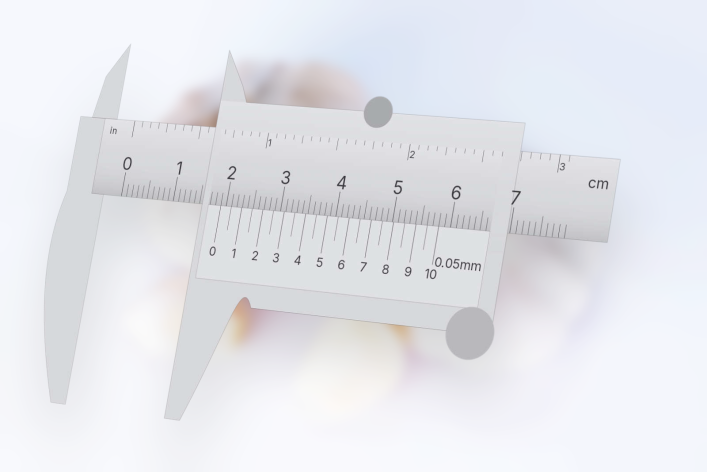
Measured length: 19.0 mm
